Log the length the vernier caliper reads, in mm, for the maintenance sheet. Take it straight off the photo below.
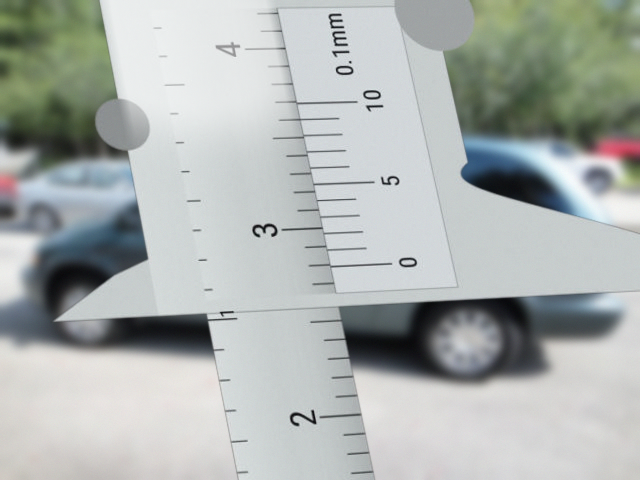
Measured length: 27.9 mm
